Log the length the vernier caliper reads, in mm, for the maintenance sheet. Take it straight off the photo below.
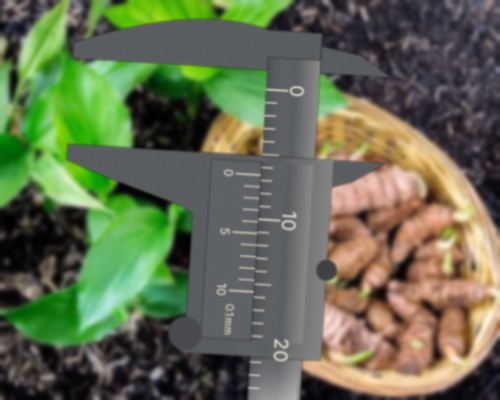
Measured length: 6.6 mm
